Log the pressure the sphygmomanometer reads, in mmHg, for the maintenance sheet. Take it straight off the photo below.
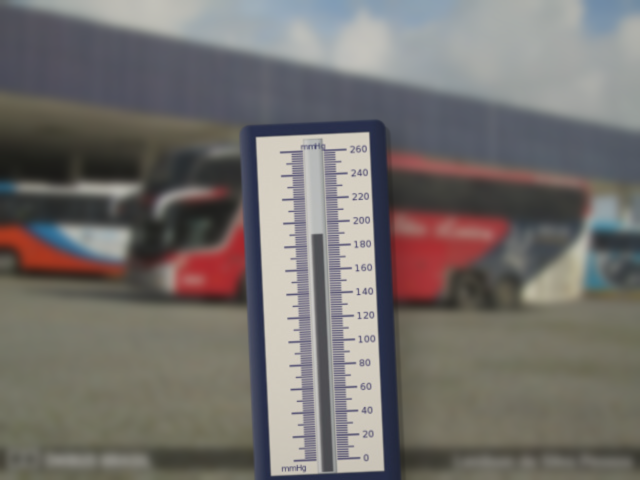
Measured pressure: 190 mmHg
